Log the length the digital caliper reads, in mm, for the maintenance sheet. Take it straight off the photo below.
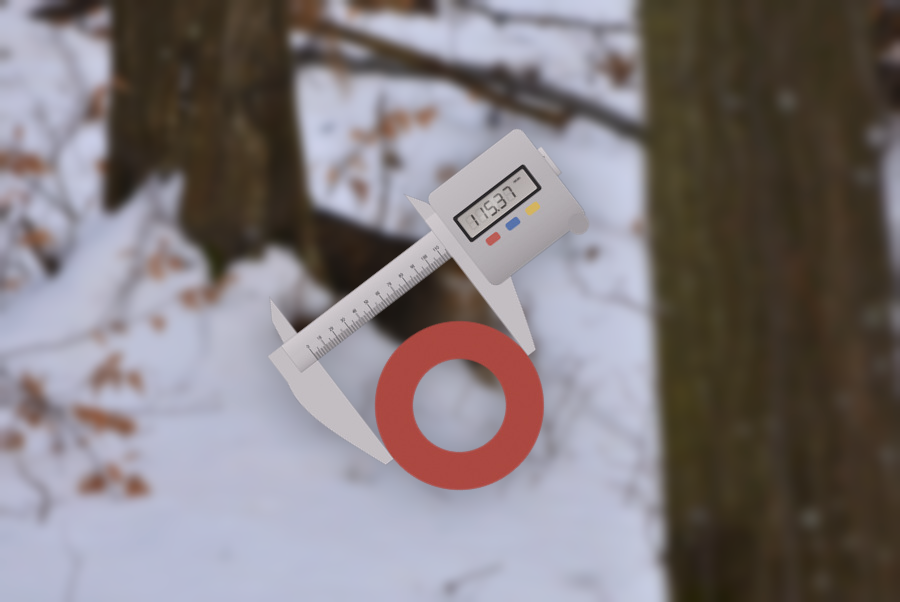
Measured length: 115.37 mm
